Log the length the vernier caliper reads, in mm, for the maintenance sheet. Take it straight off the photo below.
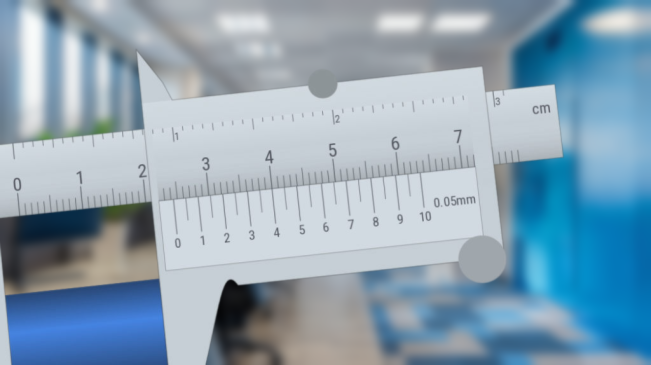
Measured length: 24.4 mm
